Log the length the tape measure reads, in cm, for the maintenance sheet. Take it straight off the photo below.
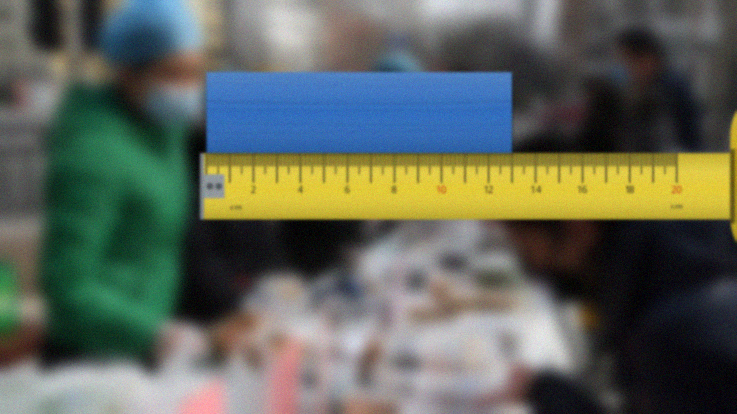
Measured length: 13 cm
